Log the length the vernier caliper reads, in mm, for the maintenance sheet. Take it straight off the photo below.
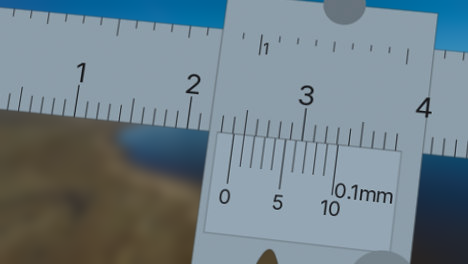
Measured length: 24.1 mm
